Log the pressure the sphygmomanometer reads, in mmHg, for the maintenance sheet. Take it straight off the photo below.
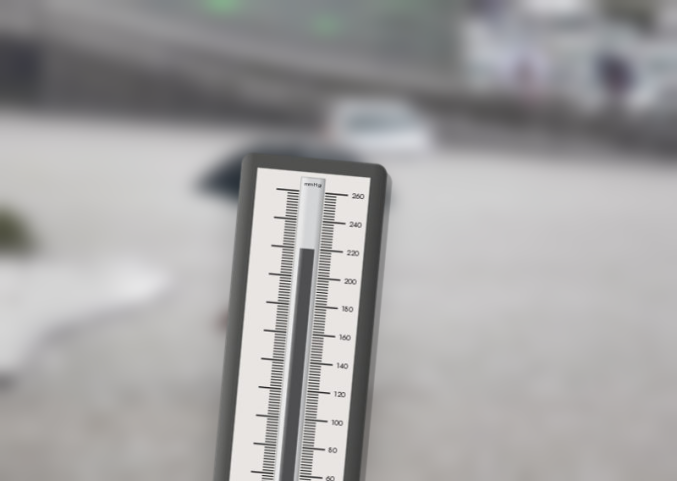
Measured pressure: 220 mmHg
